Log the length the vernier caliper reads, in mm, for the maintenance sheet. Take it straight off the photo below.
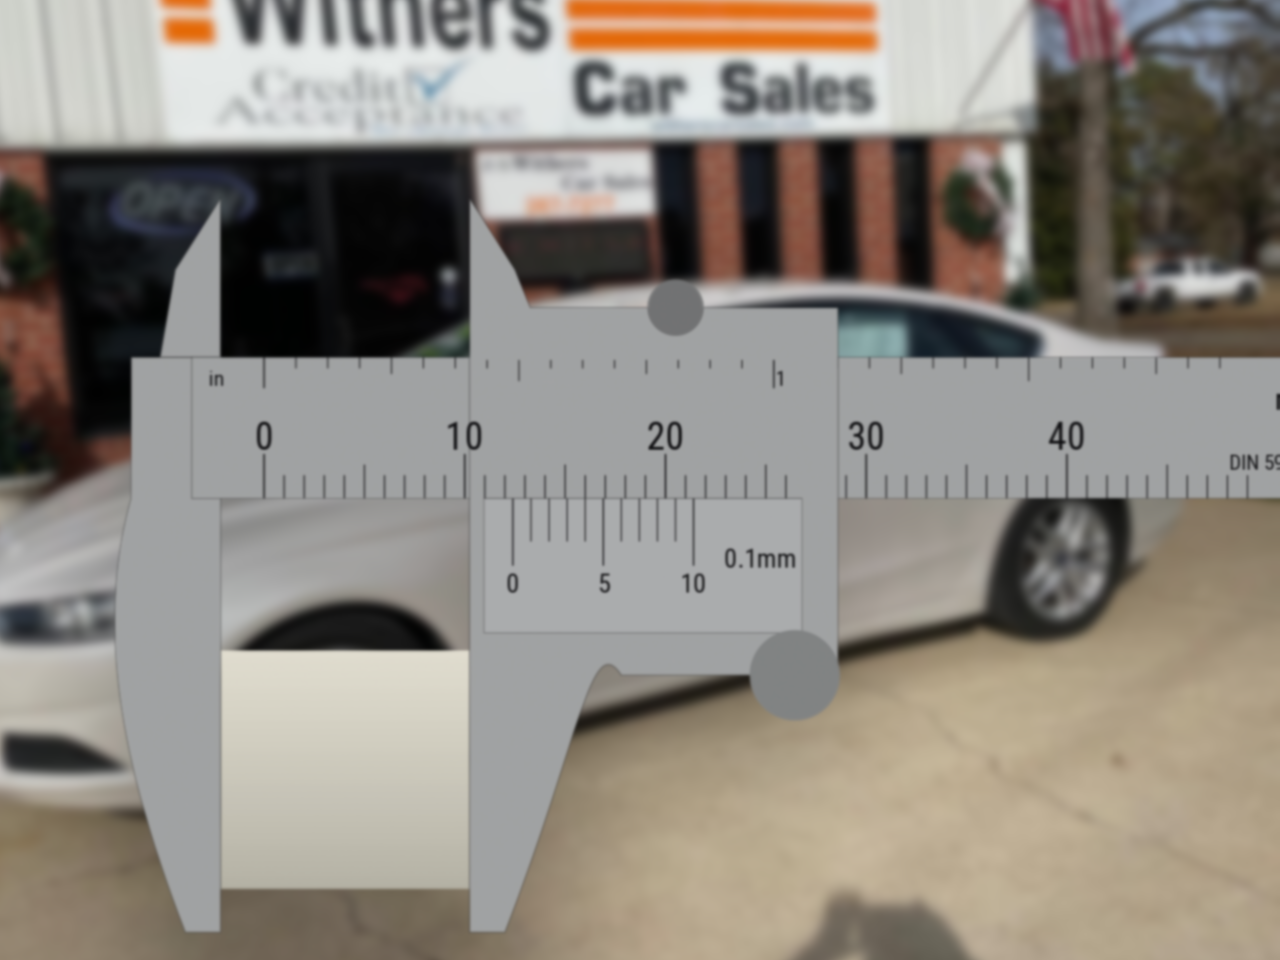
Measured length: 12.4 mm
